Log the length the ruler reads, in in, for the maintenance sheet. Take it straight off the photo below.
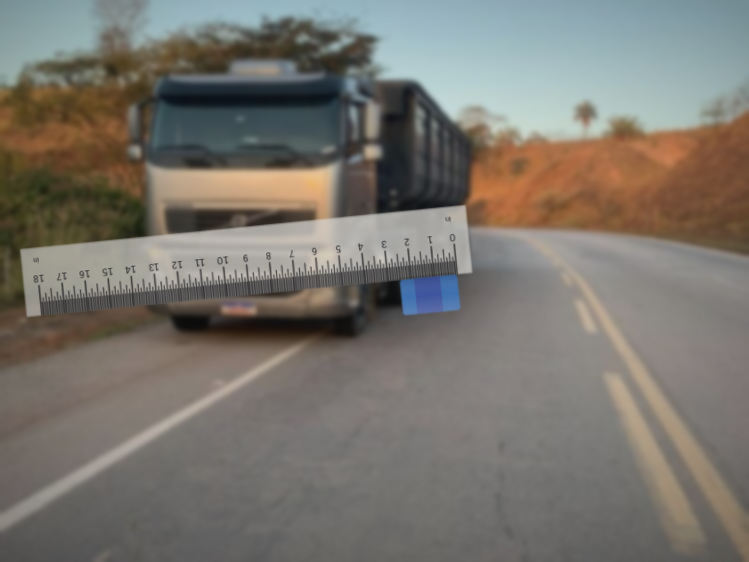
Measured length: 2.5 in
